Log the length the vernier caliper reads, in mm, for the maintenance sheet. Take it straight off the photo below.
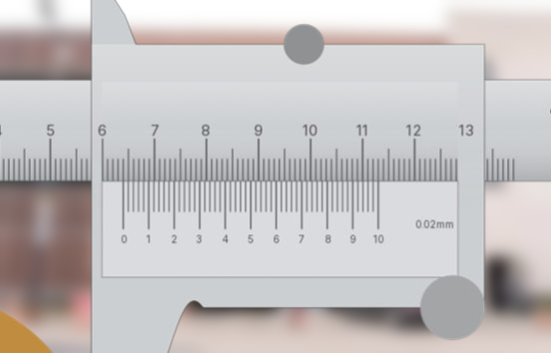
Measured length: 64.0 mm
